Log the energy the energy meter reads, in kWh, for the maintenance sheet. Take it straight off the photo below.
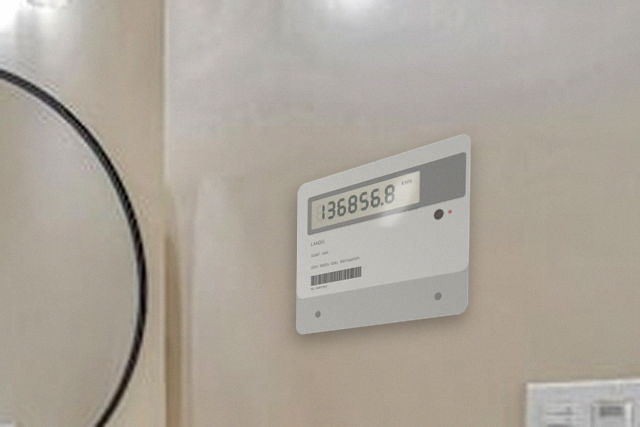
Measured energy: 136856.8 kWh
